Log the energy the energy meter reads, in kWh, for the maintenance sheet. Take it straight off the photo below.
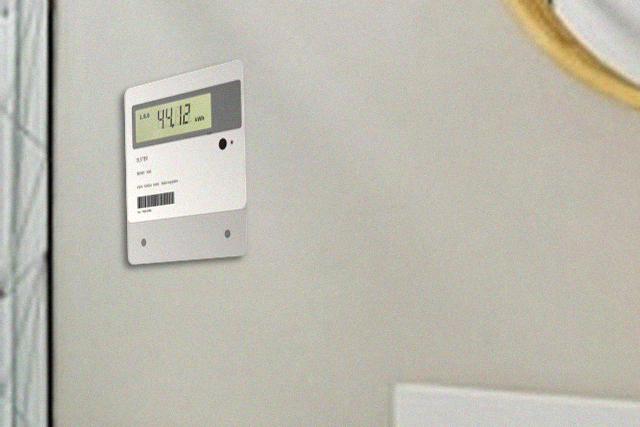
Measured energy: 44.12 kWh
